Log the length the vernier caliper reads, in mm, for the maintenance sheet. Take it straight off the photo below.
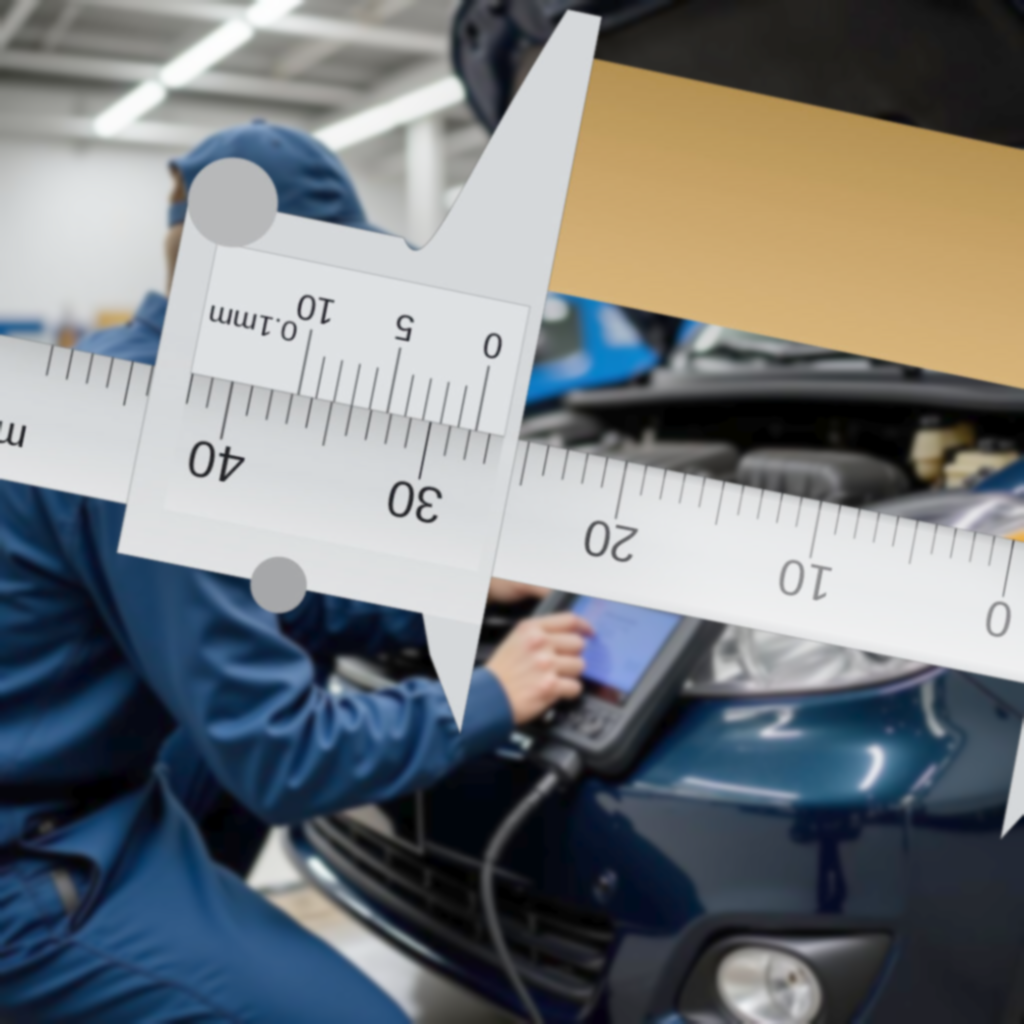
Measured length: 27.7 mm
